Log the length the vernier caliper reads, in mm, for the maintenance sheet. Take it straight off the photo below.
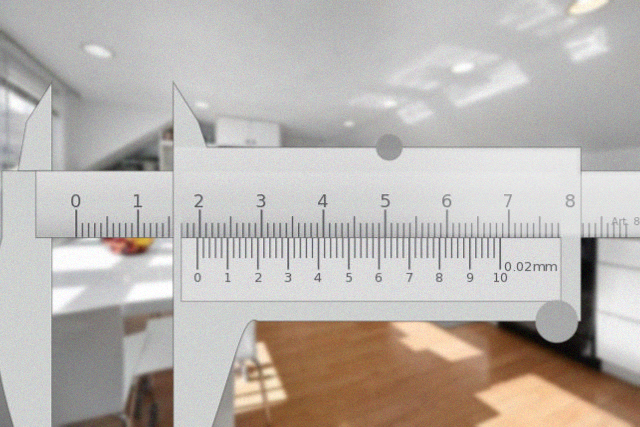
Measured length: 19.6 mm
